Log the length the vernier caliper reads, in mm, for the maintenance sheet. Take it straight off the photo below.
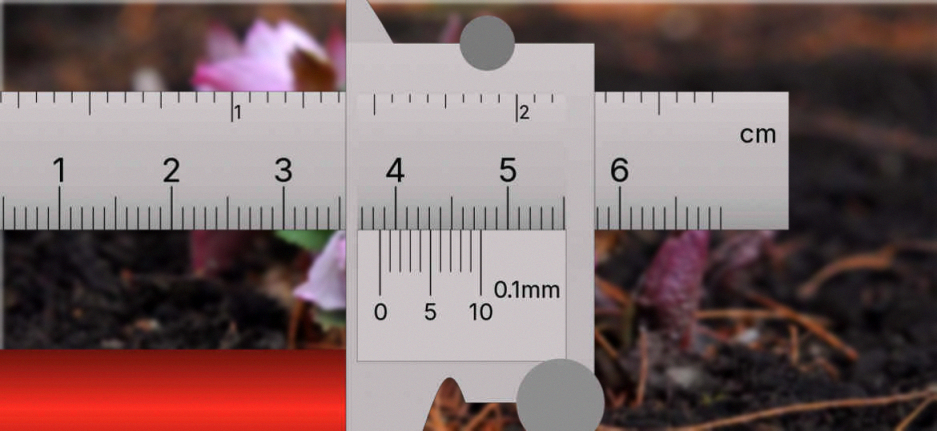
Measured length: 38.6 mm
